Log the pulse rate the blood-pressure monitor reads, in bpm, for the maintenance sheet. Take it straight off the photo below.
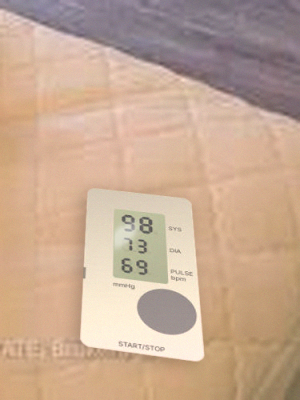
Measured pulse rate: 69 bpm
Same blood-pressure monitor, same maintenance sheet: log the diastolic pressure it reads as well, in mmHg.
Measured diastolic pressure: 73 mmHg
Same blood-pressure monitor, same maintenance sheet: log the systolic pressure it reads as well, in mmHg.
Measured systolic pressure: 98 mmHg
